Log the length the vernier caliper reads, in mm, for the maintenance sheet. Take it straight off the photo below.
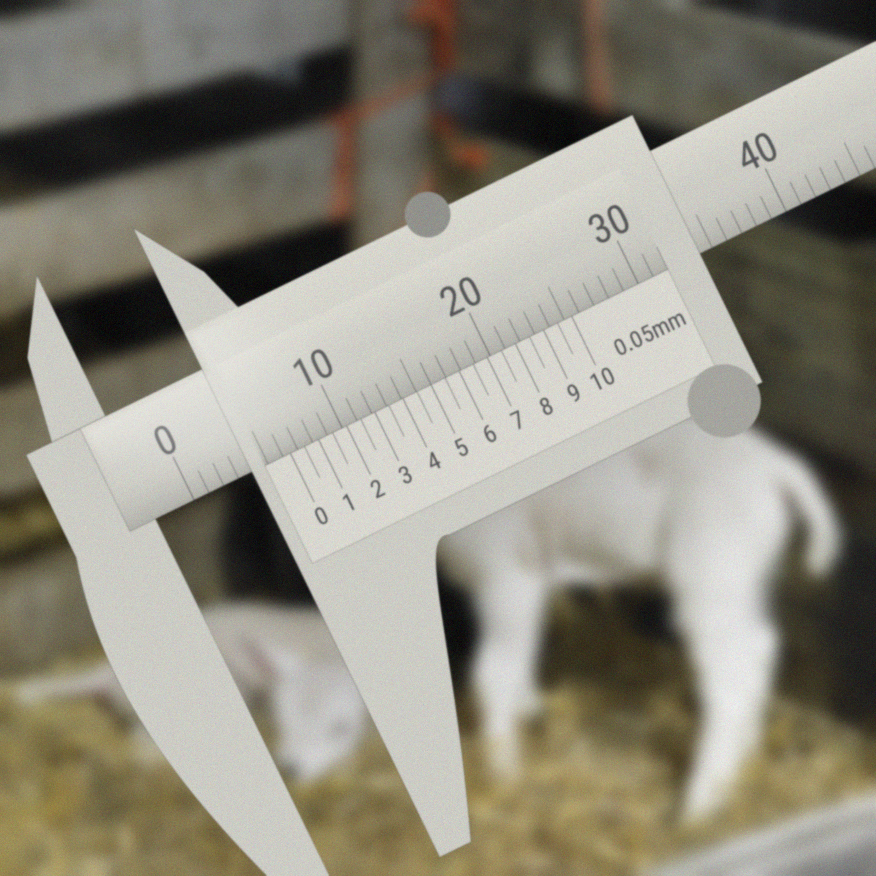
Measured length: 6.5 mm
